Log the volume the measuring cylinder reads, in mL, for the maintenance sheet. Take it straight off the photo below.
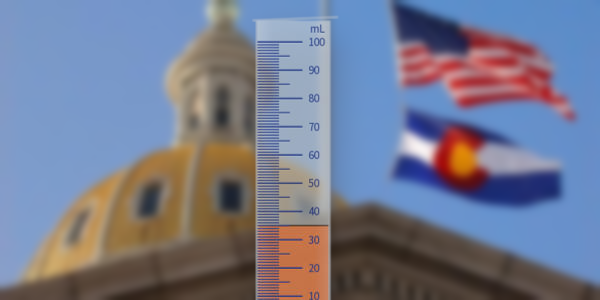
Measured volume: 35 mL
